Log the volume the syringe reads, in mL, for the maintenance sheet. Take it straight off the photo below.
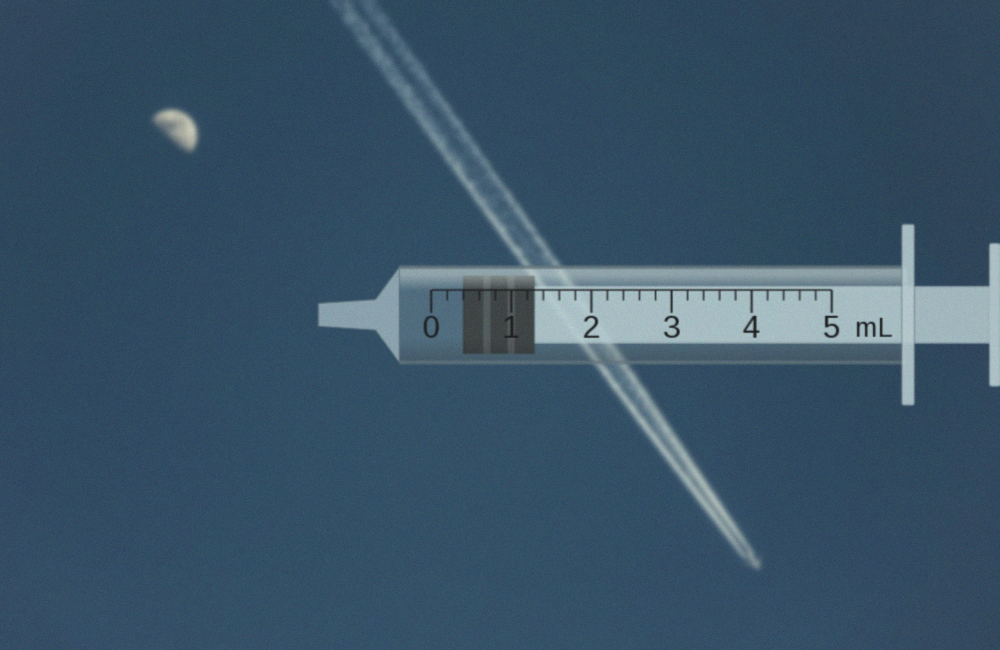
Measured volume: 0.4 mL
